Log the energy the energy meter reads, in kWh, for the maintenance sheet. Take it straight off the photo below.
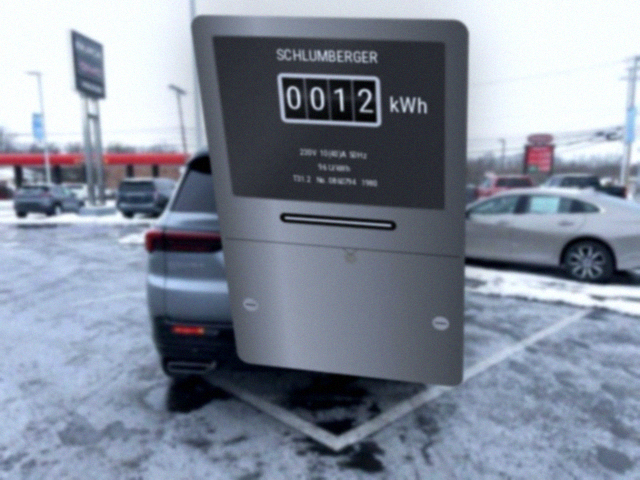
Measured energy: 12 kWh
